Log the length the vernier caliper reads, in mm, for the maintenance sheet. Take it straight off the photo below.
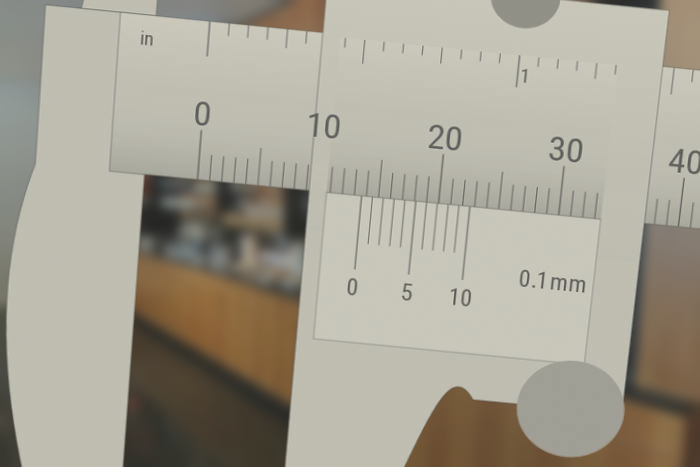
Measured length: 13.6 mm
